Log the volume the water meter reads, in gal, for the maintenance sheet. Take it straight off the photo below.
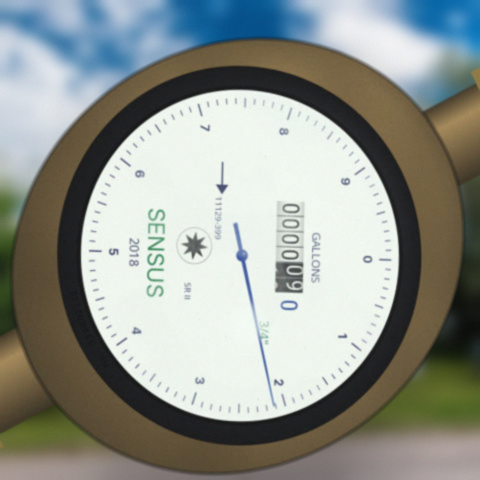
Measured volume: 92.1 gal
